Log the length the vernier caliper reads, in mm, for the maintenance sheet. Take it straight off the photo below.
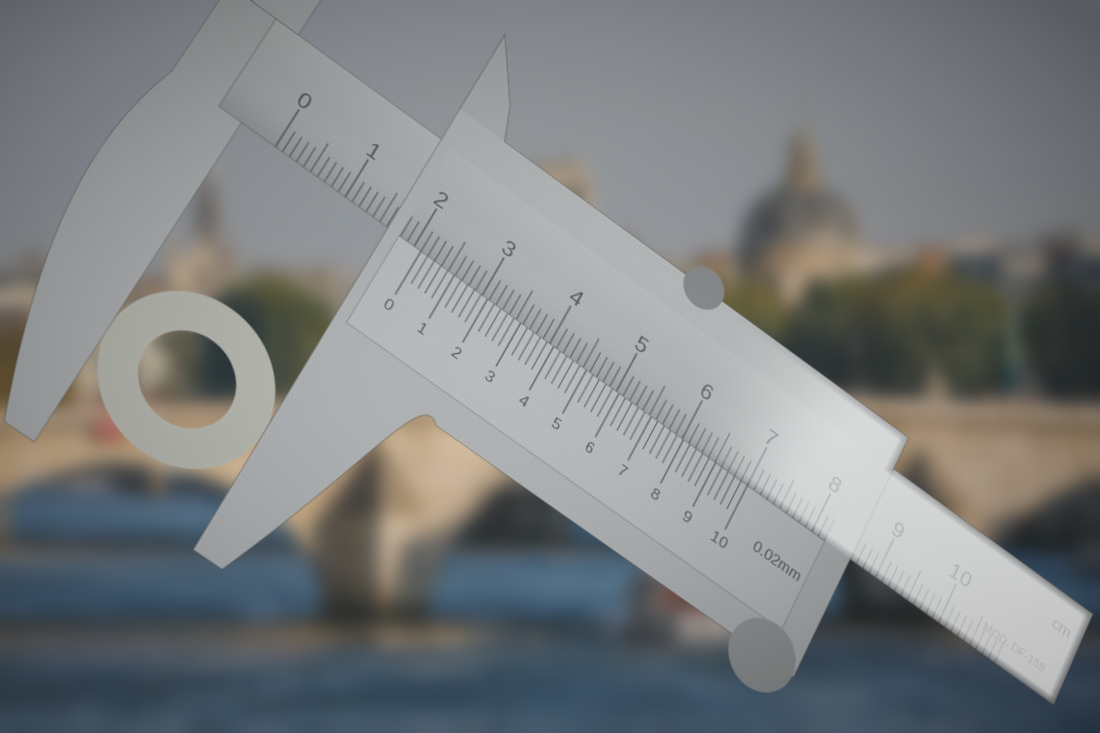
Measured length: 21.0 mm
